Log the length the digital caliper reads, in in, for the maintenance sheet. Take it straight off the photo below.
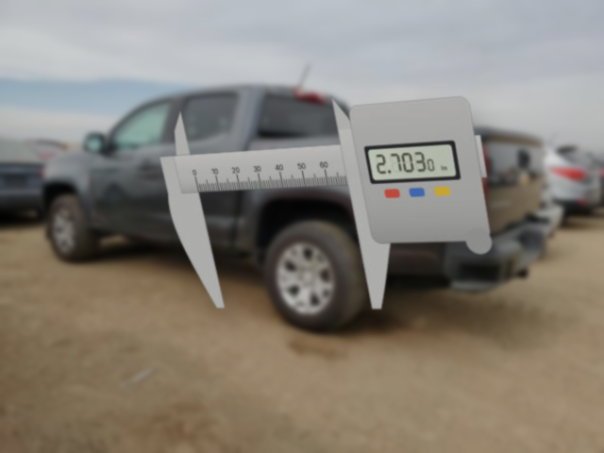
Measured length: 2.7030 in
